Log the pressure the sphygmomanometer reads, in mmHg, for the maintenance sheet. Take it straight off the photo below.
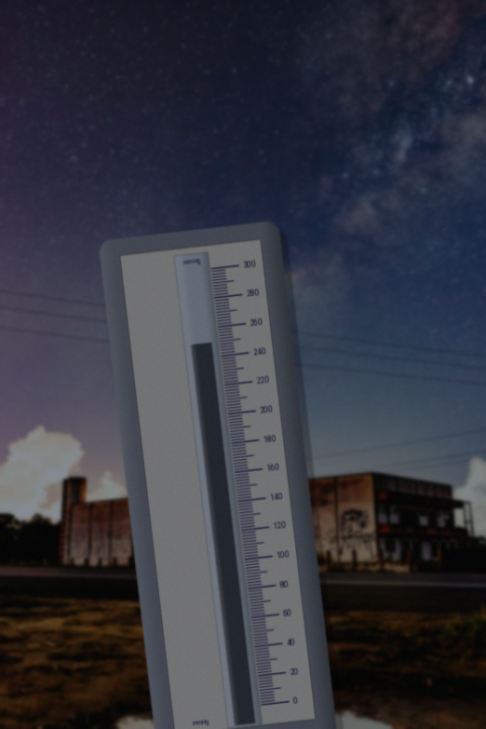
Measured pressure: 250 mmHg
